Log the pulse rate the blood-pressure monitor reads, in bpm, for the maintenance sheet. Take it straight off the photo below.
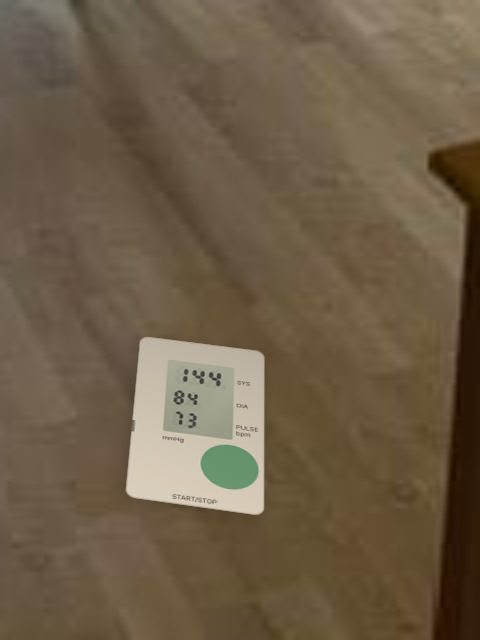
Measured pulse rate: 73 bpm
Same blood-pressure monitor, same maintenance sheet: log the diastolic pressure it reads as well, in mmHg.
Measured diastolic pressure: 84 mmHg
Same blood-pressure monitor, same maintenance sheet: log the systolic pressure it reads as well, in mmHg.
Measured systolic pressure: 144 mmHg
